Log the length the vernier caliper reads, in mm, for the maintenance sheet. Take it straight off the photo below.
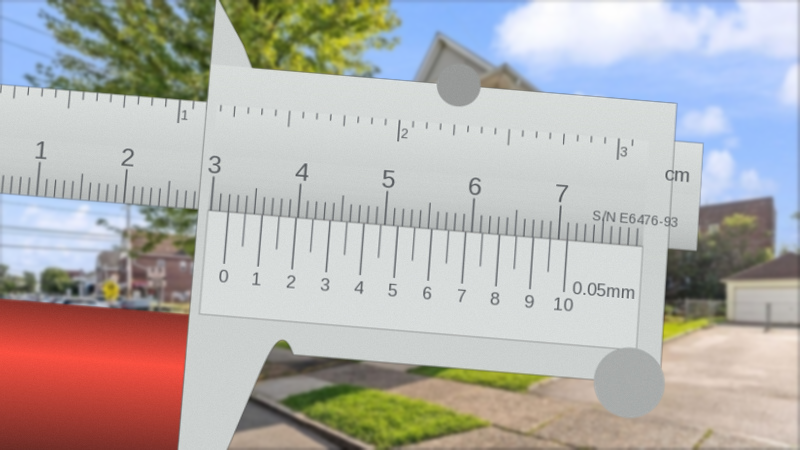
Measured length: 32.0 mm
